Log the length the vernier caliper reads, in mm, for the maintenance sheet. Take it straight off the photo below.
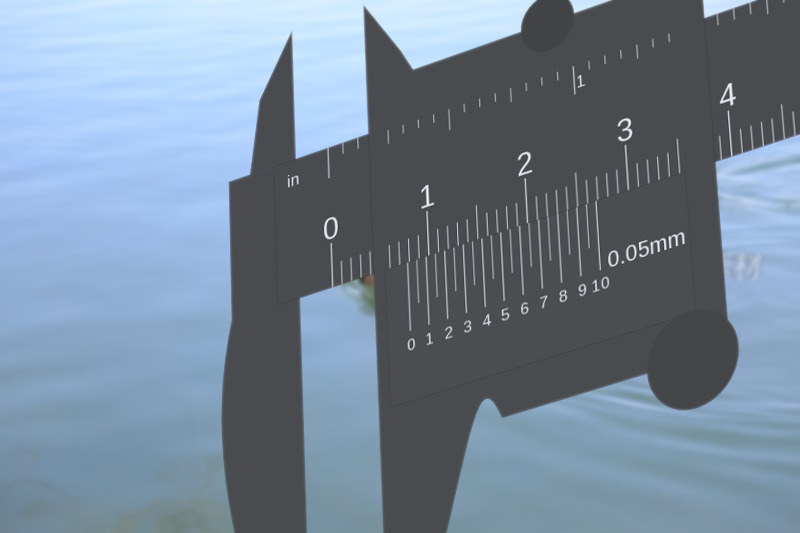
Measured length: 7.8 mm
